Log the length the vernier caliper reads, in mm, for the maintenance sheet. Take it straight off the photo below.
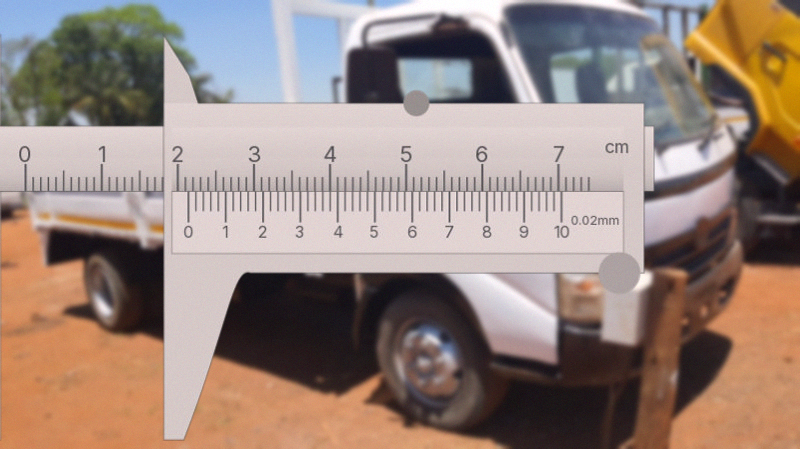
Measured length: 21.4 mm
